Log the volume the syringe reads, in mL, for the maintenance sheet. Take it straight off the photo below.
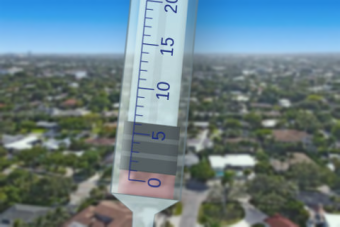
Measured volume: 1 mL
